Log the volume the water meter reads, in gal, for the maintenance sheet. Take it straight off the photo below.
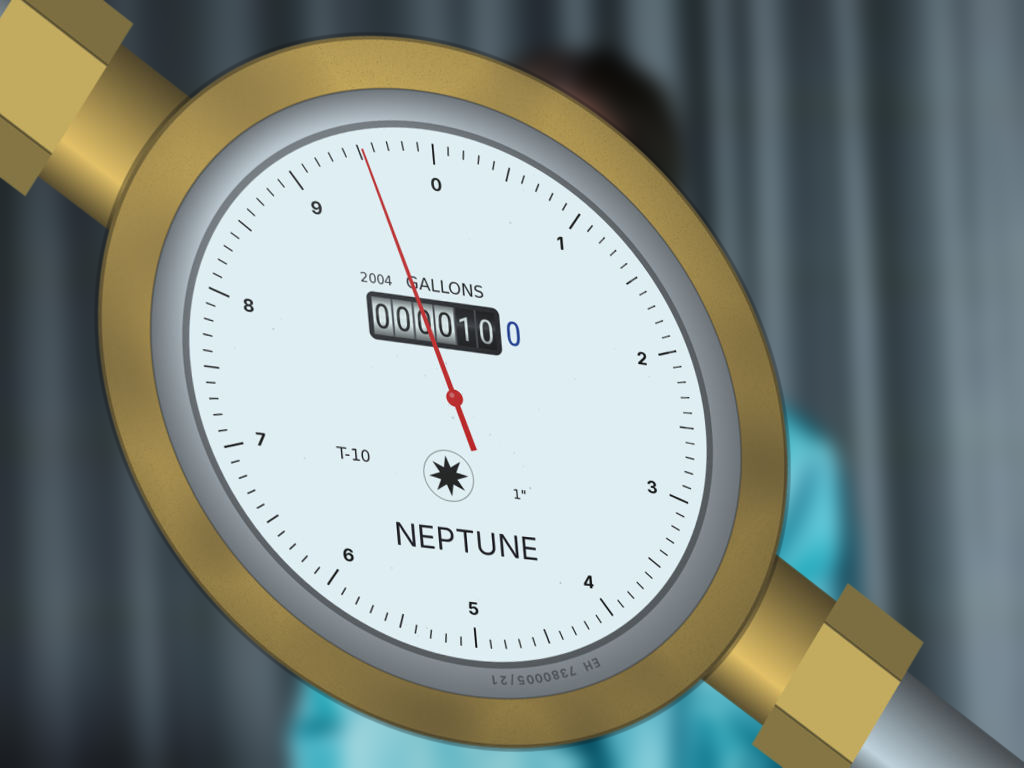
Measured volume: 99.5 gal
